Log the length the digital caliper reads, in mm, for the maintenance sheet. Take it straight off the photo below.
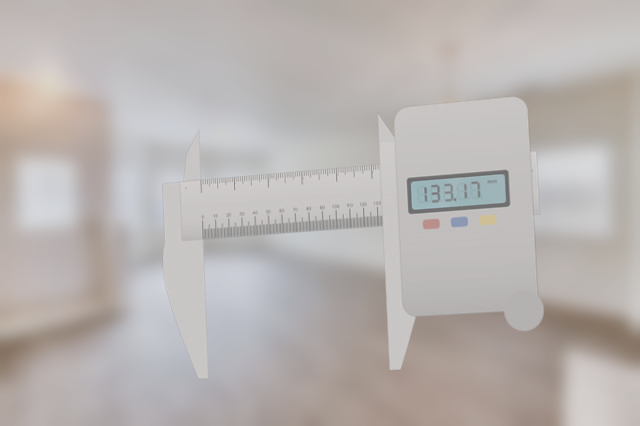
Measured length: 133.17 mm
